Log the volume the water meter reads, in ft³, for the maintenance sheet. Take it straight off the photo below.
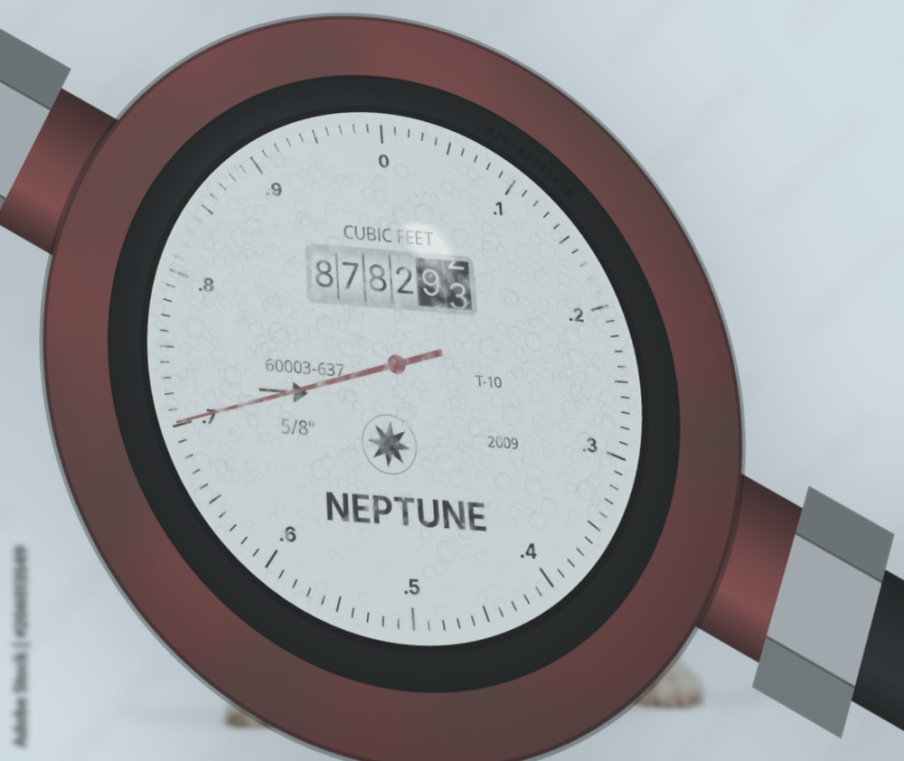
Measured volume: 878292.70 ft³
